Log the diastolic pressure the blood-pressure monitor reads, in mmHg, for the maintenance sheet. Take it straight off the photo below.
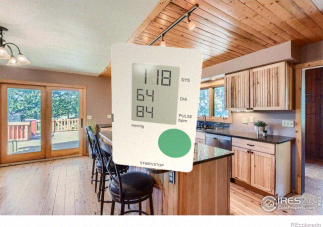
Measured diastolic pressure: 64 mmHg
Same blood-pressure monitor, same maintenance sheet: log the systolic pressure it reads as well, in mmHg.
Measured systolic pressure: 118 mmHg
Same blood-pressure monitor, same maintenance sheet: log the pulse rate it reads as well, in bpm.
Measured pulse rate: 84 bpm
